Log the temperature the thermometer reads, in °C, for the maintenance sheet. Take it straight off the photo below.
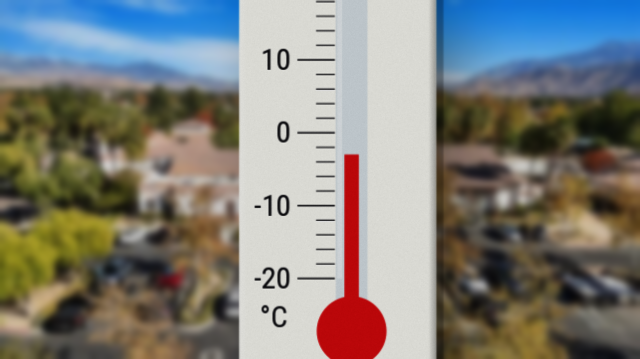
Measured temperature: -3 °C
